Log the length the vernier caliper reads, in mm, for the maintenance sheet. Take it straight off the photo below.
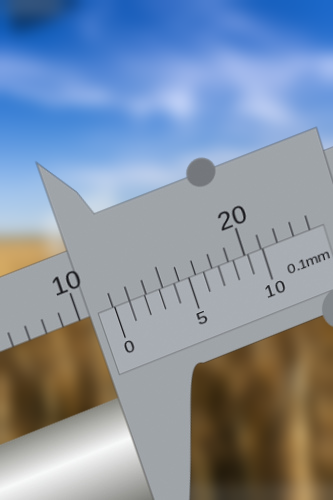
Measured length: 12.1 mm
